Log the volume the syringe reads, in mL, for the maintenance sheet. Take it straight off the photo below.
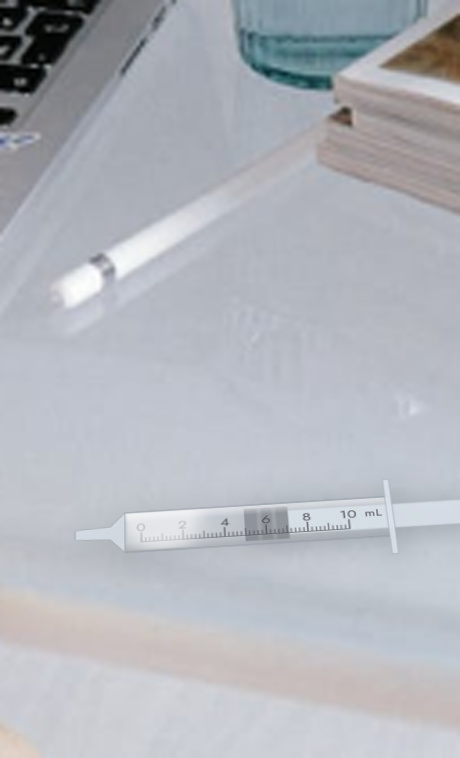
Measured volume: 5 mL
